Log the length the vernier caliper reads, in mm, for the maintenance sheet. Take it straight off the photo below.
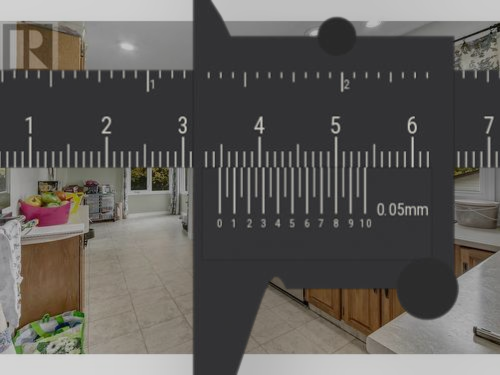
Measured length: 34.8 mm
